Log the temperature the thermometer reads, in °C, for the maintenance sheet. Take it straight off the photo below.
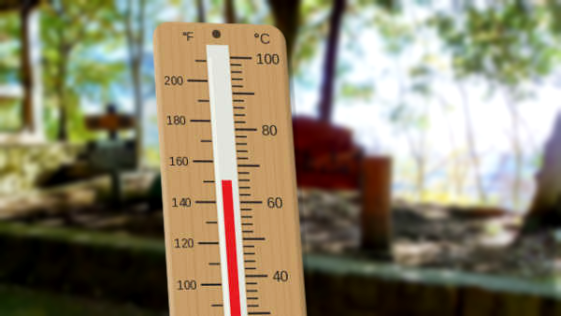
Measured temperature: 66 °C
